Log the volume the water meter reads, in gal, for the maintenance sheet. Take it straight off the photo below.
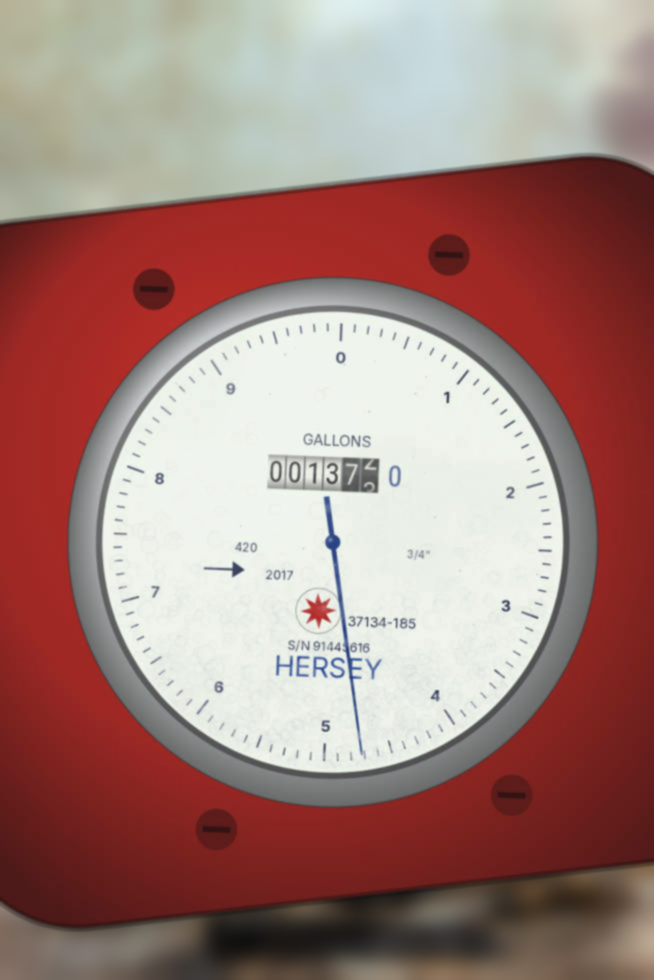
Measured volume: 13724.7 gal
